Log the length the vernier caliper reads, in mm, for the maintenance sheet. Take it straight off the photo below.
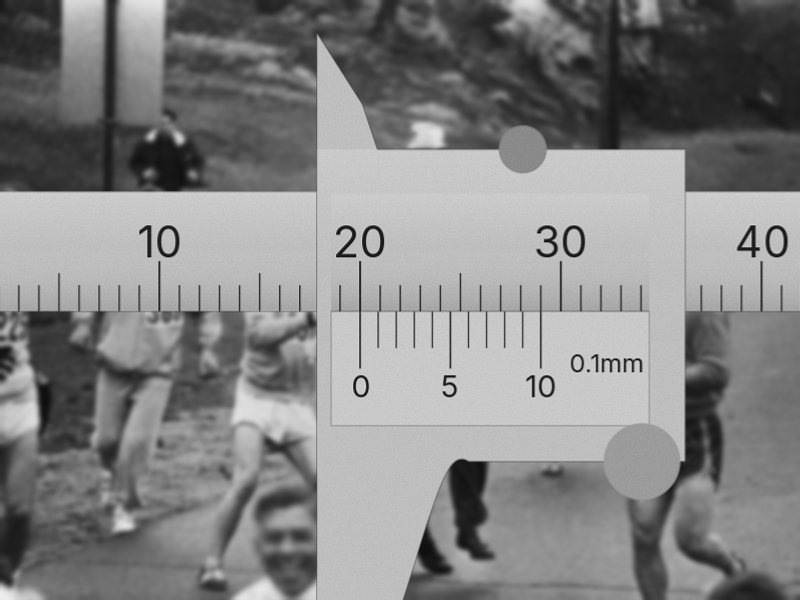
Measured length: 20.0 mm
